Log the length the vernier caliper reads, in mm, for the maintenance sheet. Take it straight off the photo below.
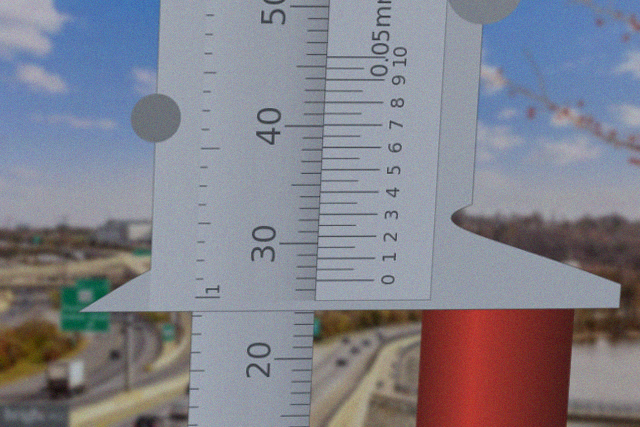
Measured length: 26.8 mm
